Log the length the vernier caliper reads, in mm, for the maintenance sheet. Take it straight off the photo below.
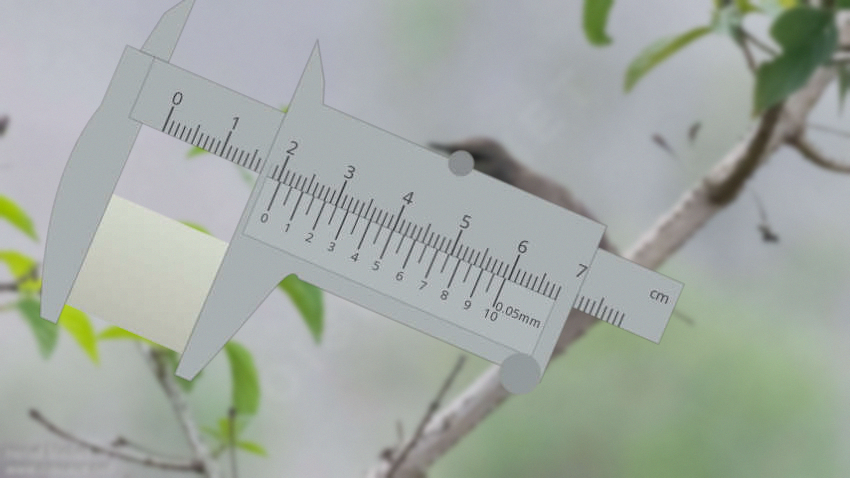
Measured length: 20.4 mm
